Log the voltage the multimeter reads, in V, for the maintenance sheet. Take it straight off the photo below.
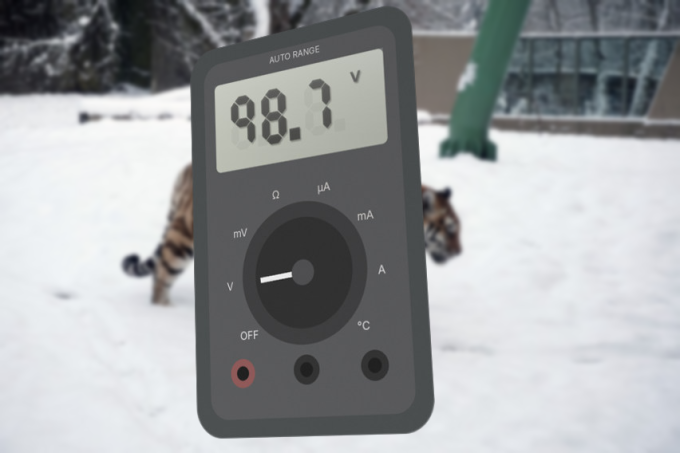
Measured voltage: 98.7 V
